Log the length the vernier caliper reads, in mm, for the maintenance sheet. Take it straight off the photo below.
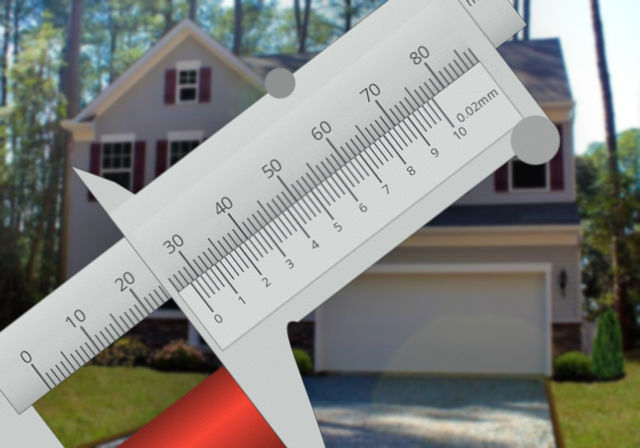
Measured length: 28.4 mm
